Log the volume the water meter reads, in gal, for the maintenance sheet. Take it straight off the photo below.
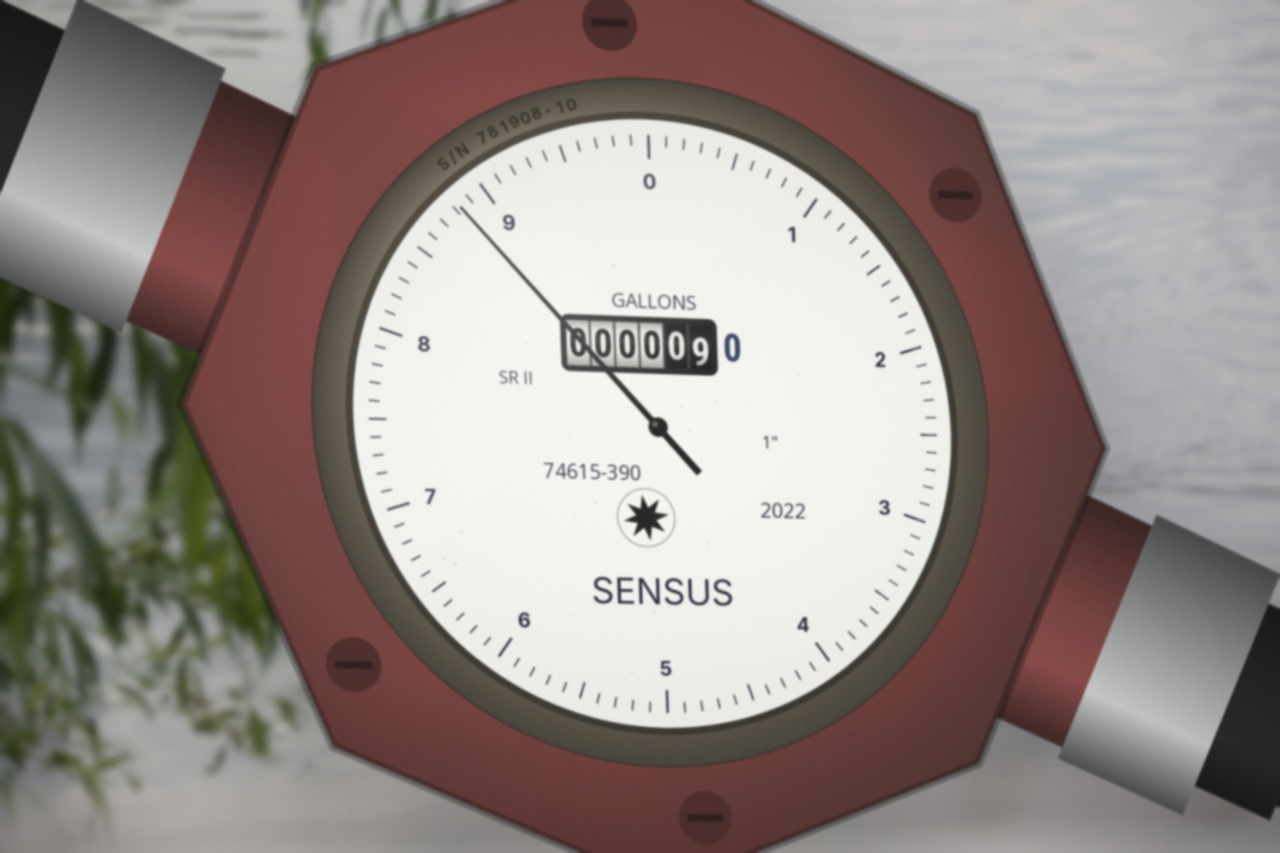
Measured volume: 88.8 gal
